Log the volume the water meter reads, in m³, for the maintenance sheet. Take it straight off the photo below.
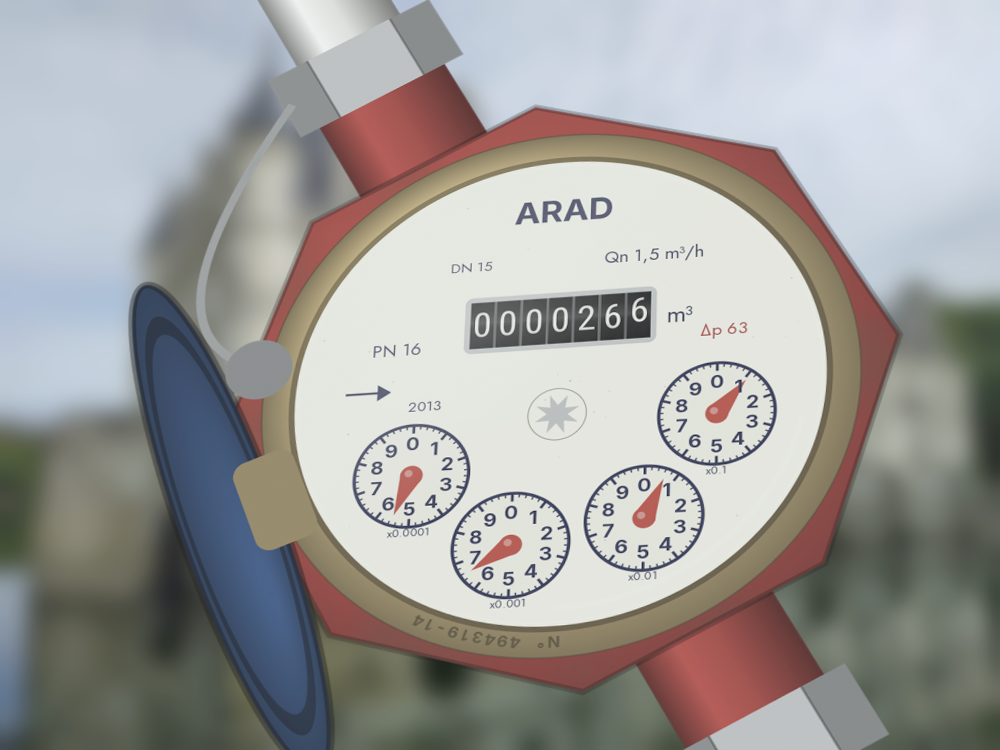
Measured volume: 266.1065 m³
